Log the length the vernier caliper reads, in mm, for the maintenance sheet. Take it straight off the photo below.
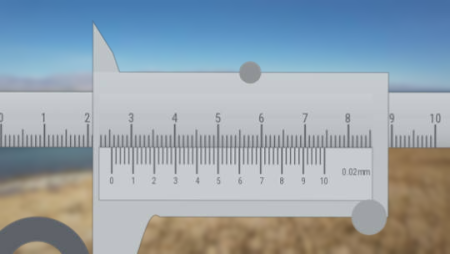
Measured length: 25.5 mm
